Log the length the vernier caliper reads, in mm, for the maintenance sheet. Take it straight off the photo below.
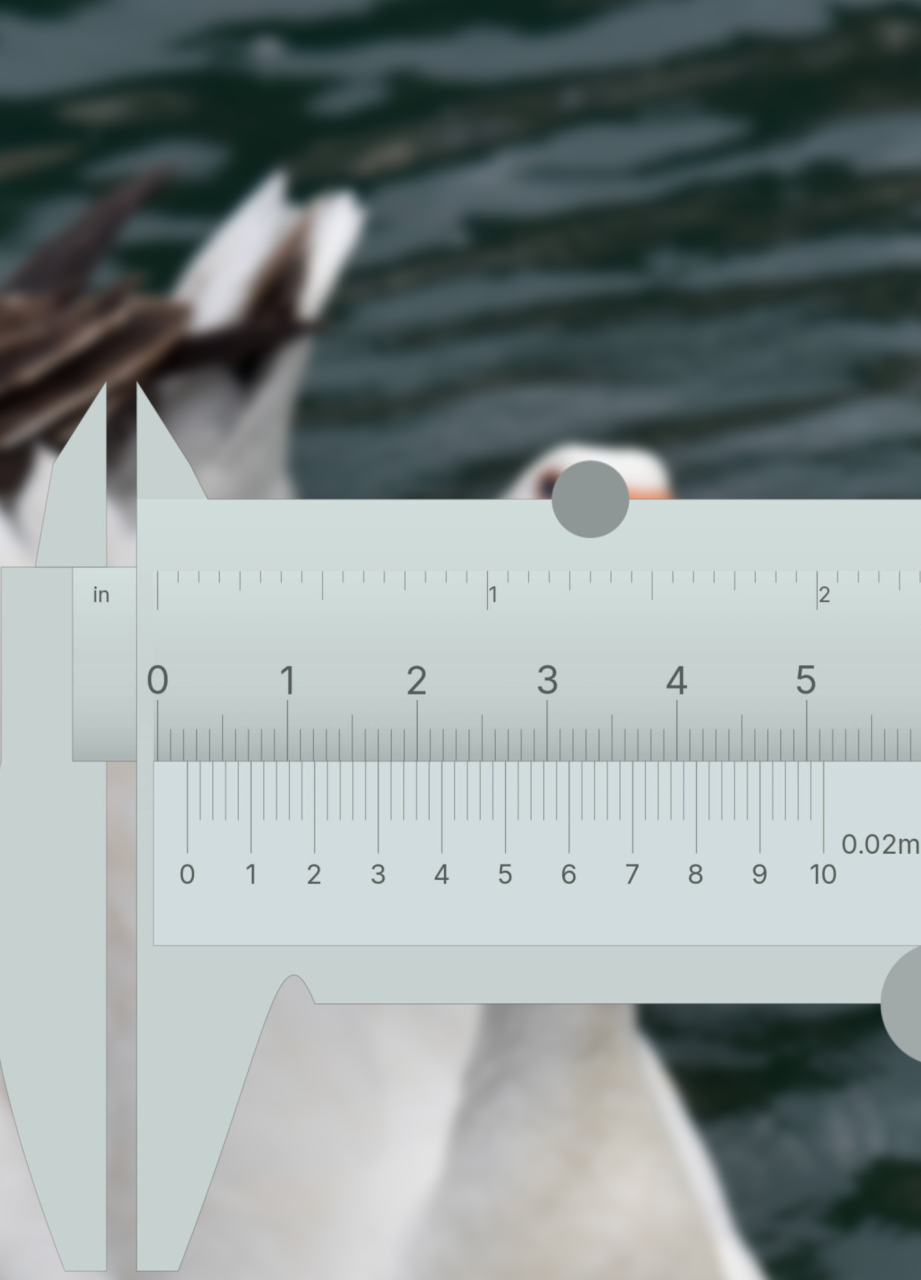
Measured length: 2.3 mm
